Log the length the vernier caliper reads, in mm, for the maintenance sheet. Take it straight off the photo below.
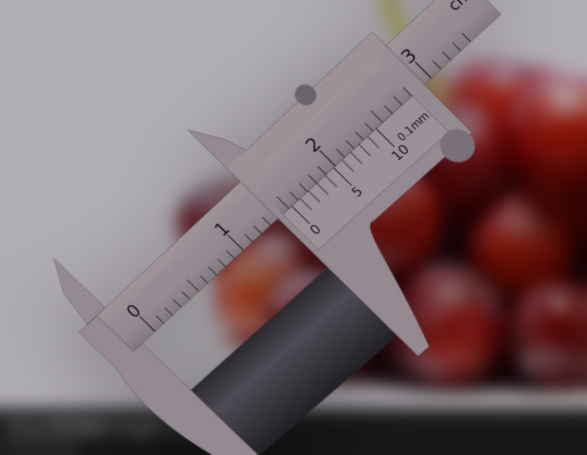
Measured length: 15.3 mm
